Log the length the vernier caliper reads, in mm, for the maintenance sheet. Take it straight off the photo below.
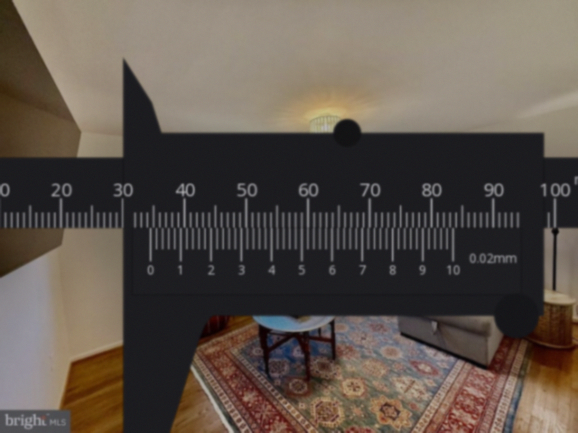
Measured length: 34.5 mm
